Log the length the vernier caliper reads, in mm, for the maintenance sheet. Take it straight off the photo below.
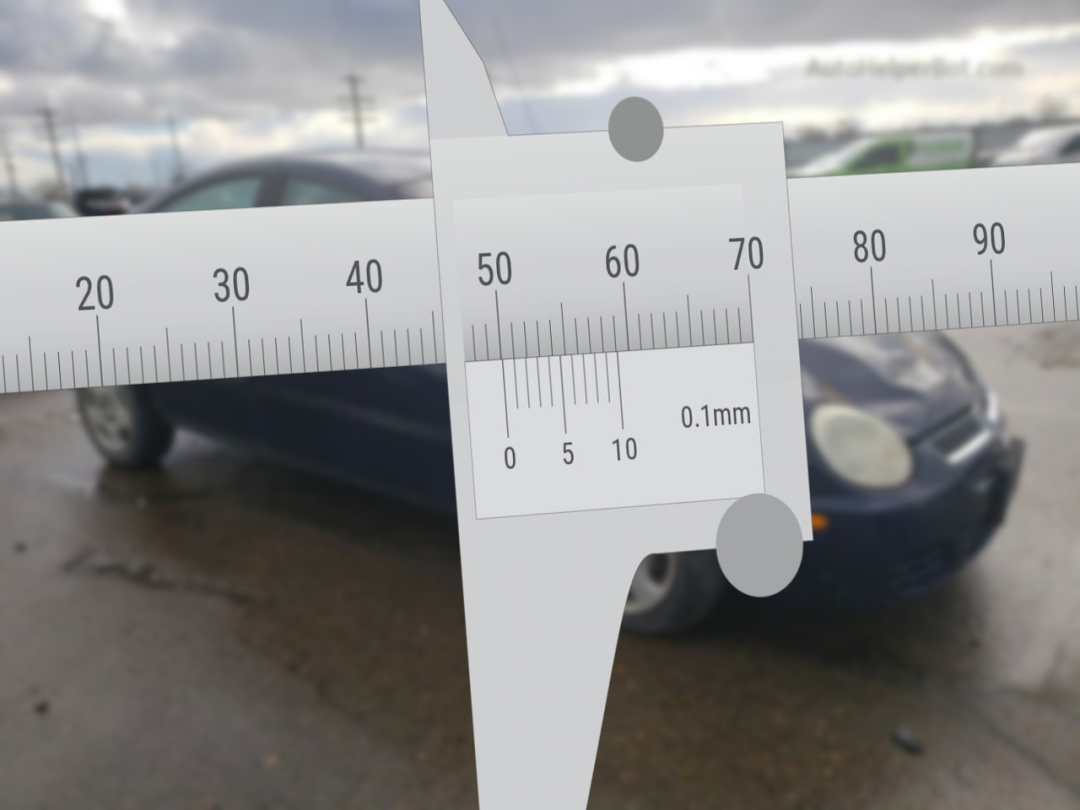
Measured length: 50.1 mm
